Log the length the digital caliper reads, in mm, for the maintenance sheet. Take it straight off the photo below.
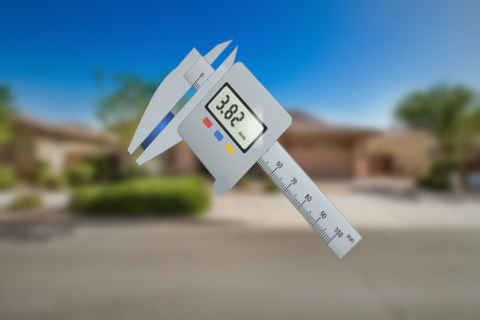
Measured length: 3.82 mm
